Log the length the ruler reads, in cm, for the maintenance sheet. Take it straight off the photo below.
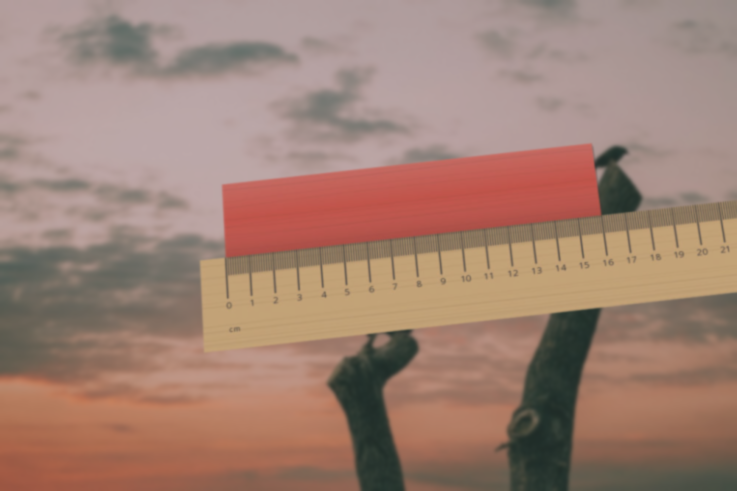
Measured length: 16 cm
